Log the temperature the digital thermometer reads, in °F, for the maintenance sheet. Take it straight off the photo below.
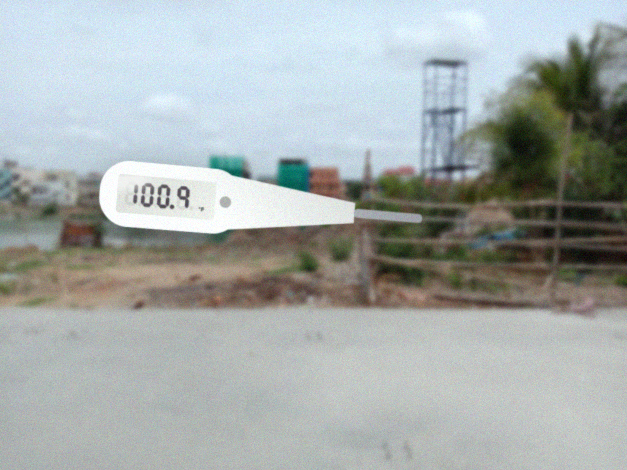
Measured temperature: 100.9 °F
